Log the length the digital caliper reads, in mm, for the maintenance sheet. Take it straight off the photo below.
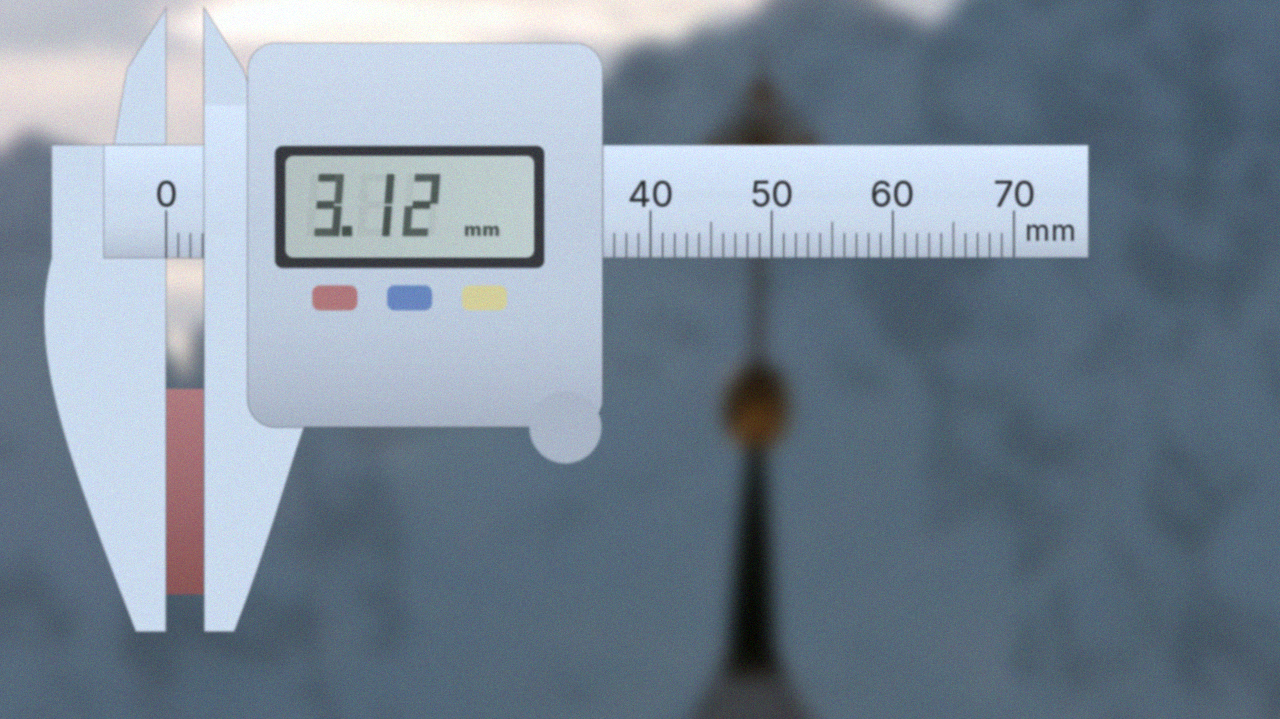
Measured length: 3.12 mm
